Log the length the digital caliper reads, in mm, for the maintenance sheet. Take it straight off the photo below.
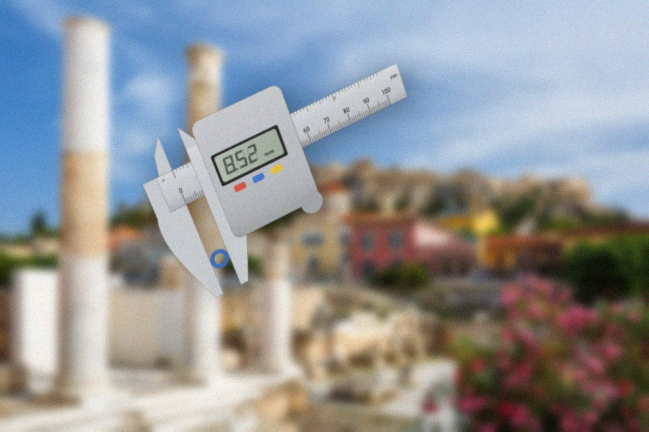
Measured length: 8.52 mm
